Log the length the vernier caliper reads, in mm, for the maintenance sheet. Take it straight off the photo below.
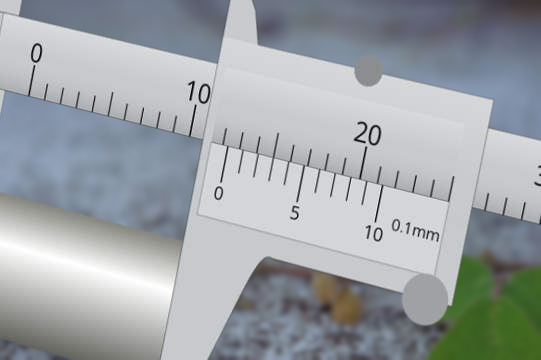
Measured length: 12.3 mm
